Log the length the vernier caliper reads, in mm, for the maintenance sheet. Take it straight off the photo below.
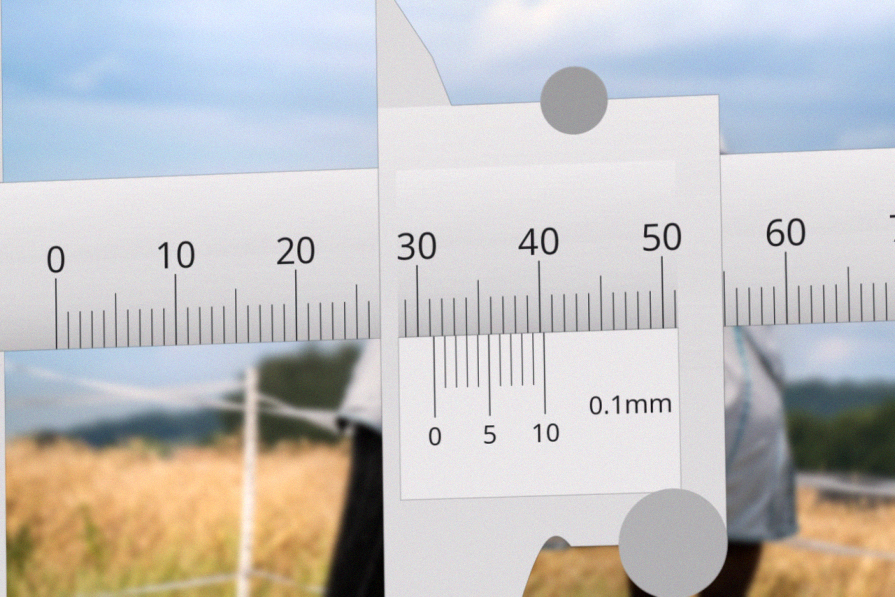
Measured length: 31.3 mm
